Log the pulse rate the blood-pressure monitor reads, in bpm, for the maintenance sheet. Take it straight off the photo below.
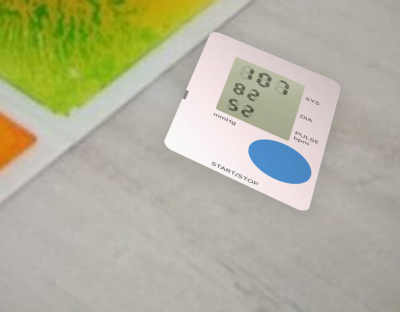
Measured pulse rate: 52 bpm
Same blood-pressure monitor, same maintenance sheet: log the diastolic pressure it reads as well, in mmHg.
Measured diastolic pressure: 82 mmHg
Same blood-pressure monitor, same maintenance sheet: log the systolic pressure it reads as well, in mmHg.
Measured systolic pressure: 107 mmHg
